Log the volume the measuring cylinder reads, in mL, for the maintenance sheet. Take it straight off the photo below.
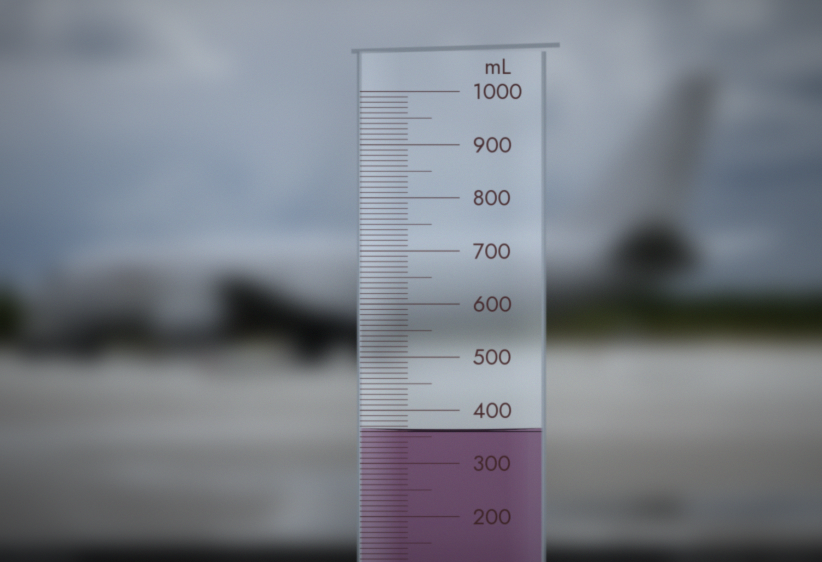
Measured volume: 360 mL
